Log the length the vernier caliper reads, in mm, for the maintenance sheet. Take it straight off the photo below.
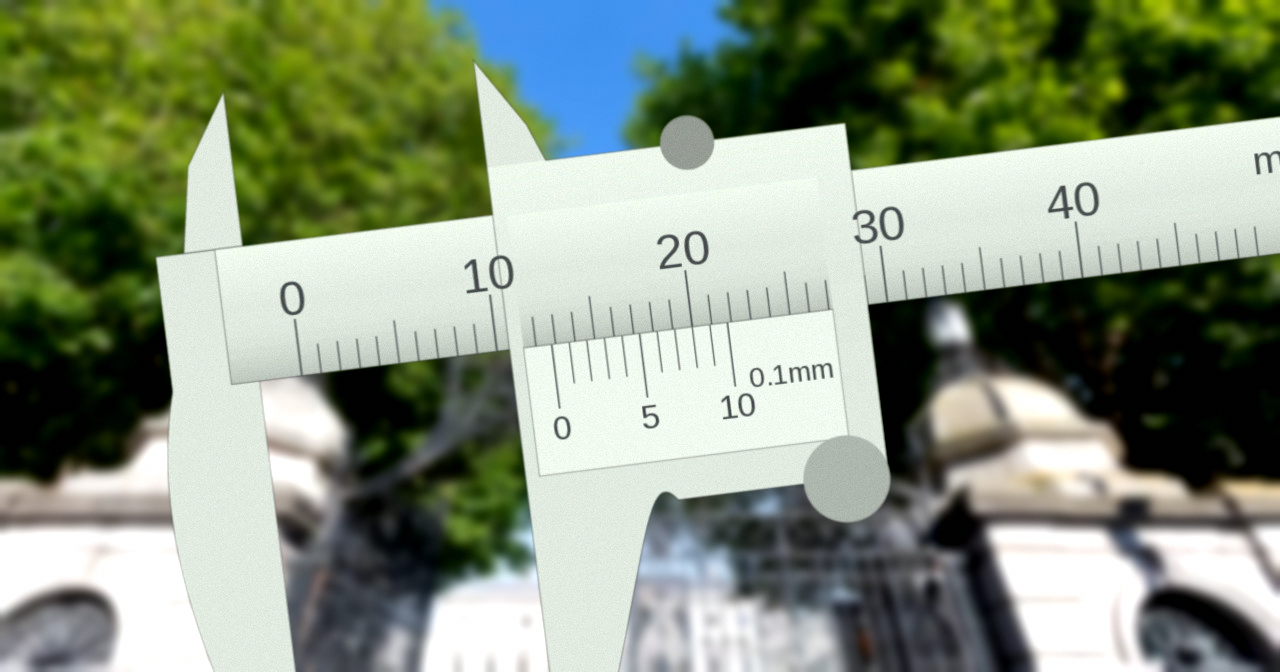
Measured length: 12.8 mm
